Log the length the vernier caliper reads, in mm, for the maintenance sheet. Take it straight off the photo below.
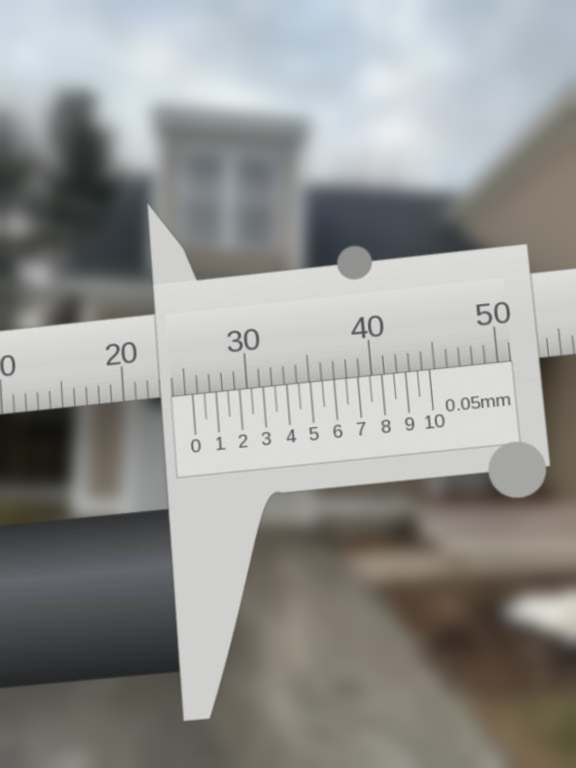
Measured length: 25.6 mm
